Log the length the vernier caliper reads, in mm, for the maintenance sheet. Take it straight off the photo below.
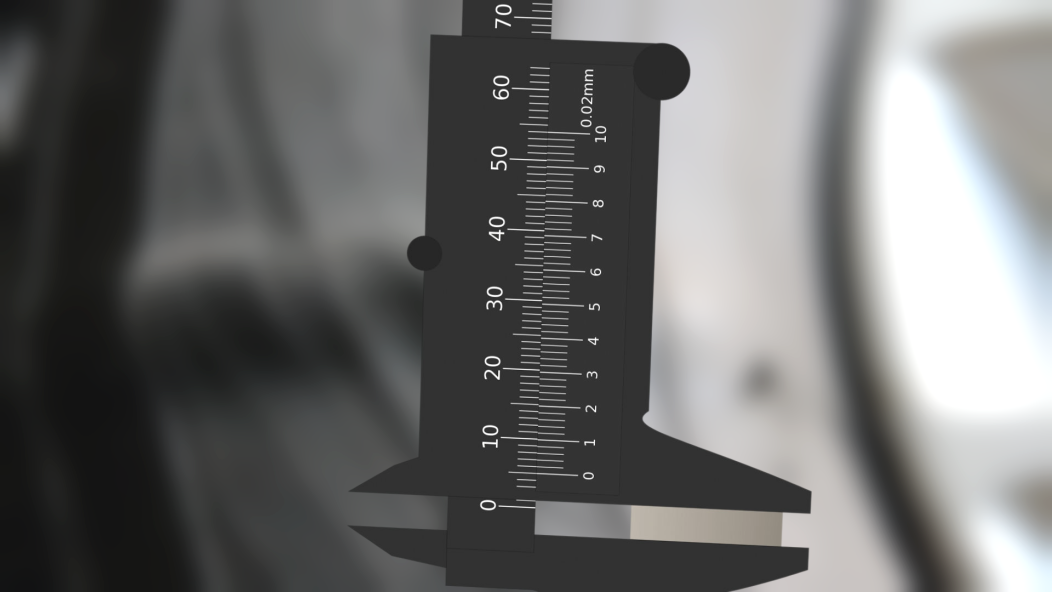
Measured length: 5.0 mm
